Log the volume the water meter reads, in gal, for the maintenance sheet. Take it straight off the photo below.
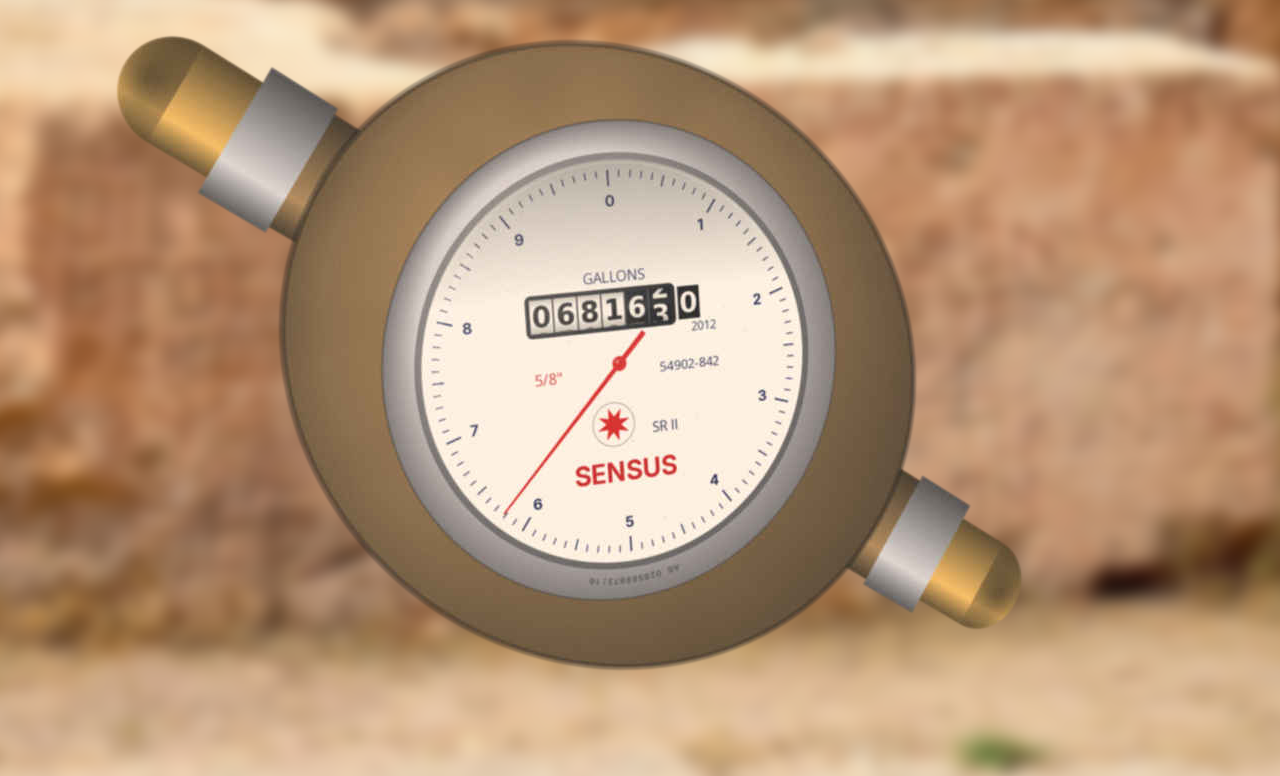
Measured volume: 681626.2 gal
